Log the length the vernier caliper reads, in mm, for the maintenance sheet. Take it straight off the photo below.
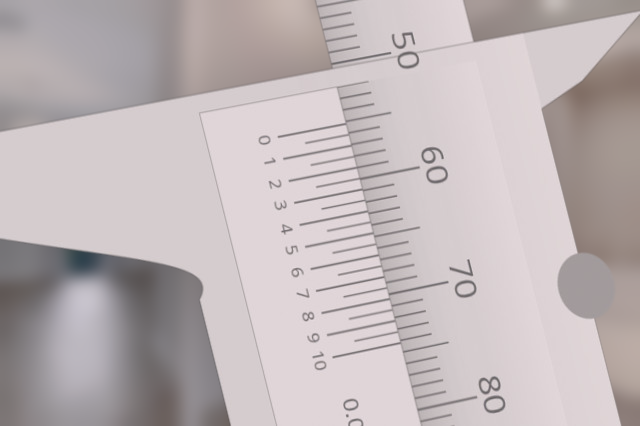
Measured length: 55.2 mm
